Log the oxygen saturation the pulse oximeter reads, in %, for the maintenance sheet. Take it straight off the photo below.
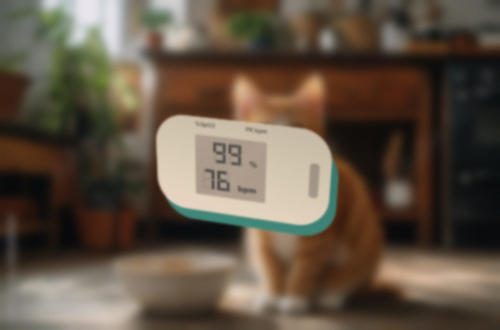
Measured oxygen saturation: 99 %
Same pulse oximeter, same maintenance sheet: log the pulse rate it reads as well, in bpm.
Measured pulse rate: 76 bpm
